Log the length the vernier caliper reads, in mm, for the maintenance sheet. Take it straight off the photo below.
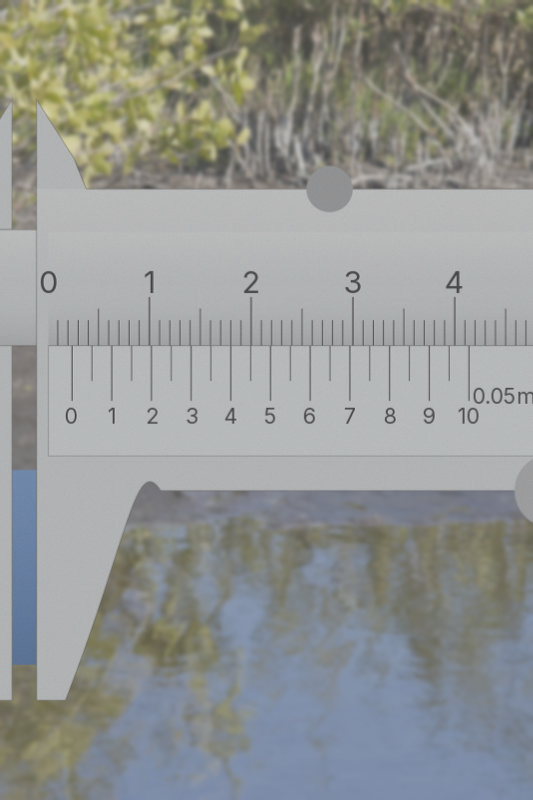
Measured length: 2.4 mm
